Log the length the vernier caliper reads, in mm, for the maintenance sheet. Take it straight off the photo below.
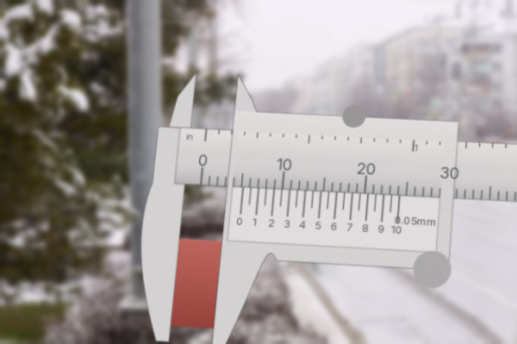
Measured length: 5.2 mm
